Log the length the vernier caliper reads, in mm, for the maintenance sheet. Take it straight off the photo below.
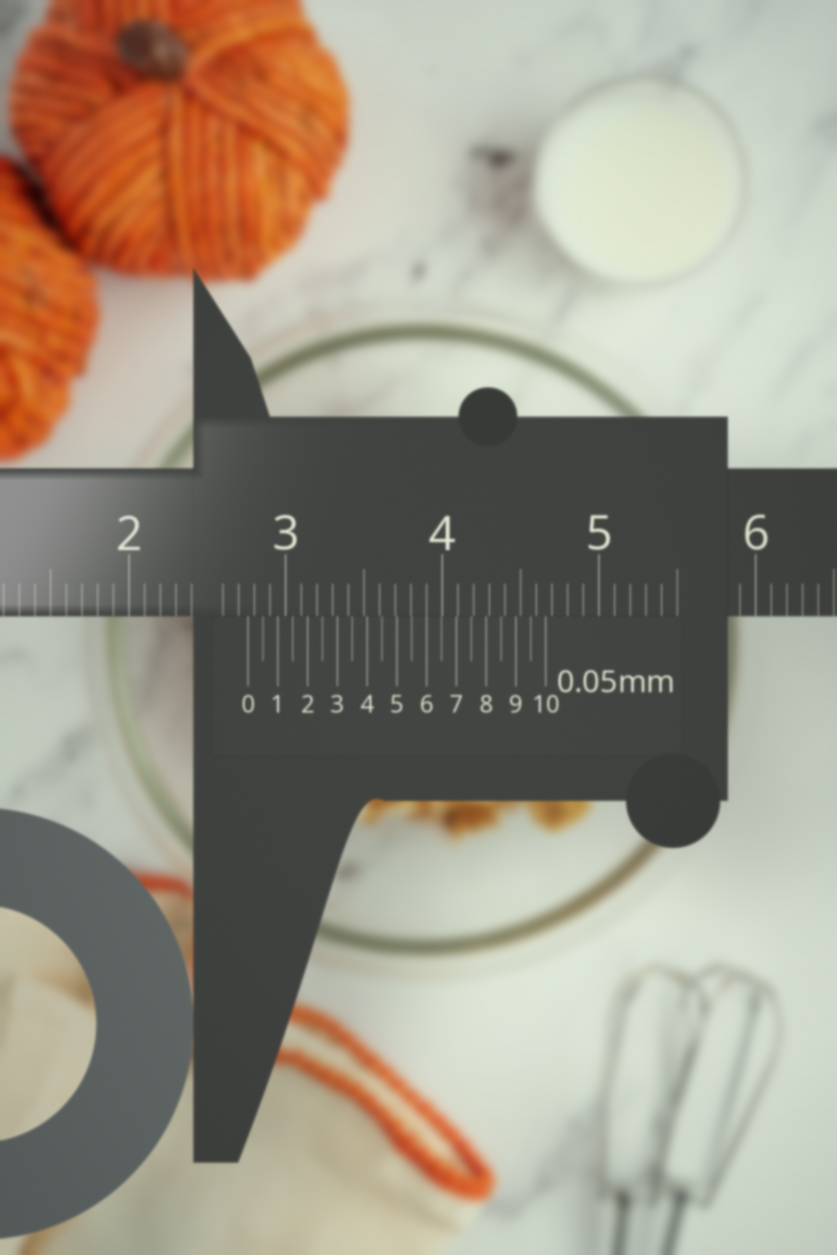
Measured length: 27.6 mm
